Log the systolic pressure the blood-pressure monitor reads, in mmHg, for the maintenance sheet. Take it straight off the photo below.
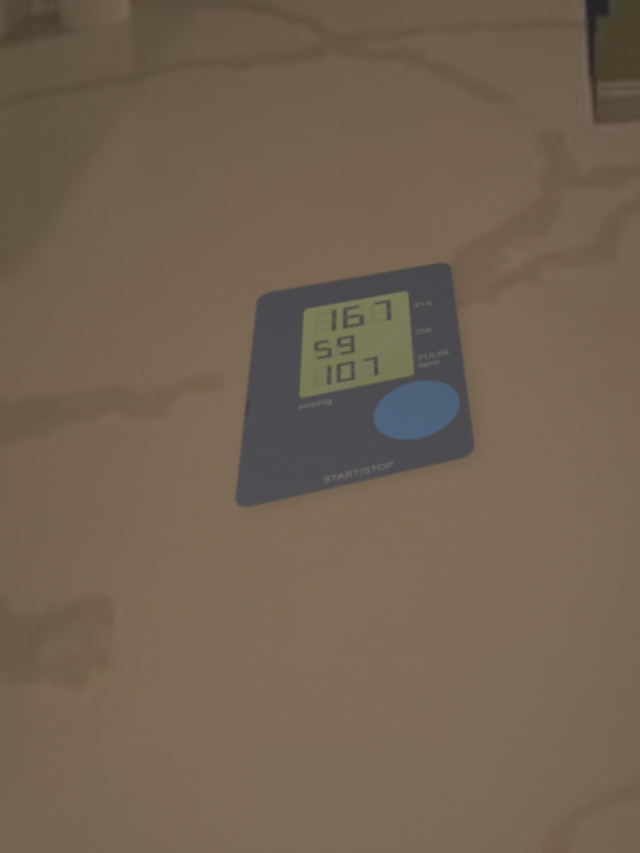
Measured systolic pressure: 167 mmHg
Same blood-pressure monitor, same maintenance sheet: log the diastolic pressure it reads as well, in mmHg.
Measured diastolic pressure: 59 mmHg
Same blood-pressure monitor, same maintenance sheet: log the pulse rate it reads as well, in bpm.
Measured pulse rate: 107 bpm
